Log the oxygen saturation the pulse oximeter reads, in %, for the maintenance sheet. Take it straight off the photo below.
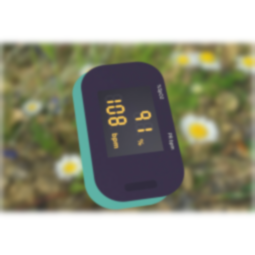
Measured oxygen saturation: 91 %
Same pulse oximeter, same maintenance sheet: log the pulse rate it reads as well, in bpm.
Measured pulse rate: 108 bpm
